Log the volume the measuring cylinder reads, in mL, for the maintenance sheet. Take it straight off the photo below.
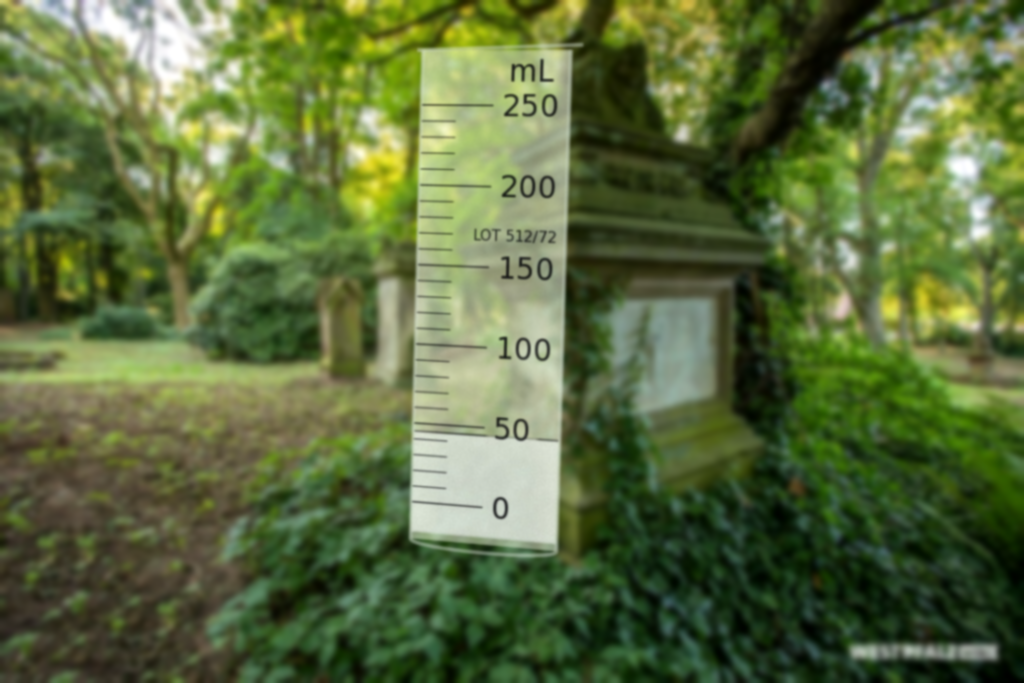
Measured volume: 45 mL
